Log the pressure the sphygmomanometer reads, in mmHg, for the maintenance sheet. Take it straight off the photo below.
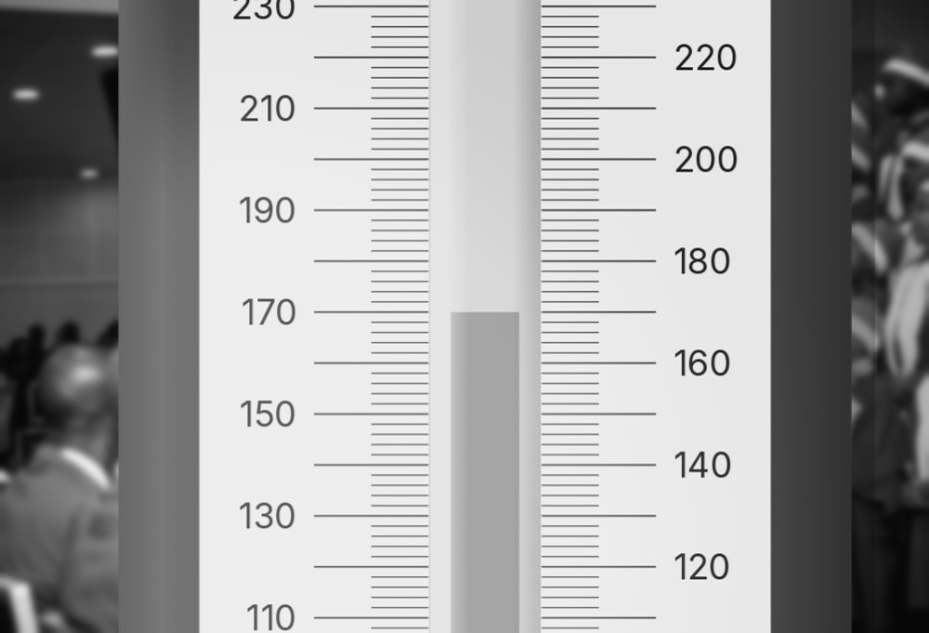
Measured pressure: 170 mmHg
